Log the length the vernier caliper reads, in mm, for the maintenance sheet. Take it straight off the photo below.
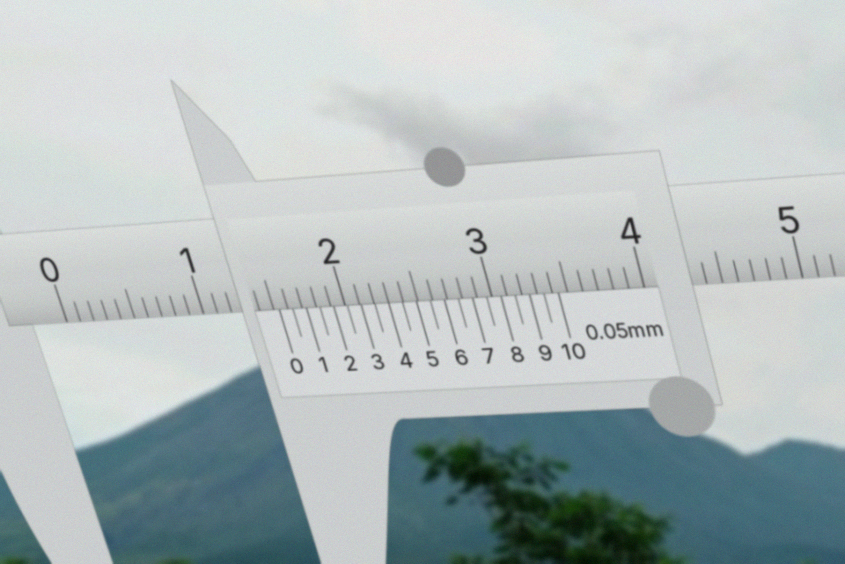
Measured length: 15.4 mm
